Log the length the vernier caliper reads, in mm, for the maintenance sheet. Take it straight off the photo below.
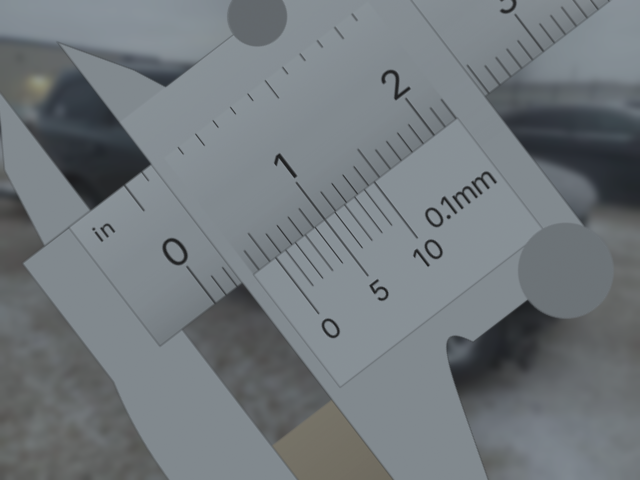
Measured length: 5.5 mm
